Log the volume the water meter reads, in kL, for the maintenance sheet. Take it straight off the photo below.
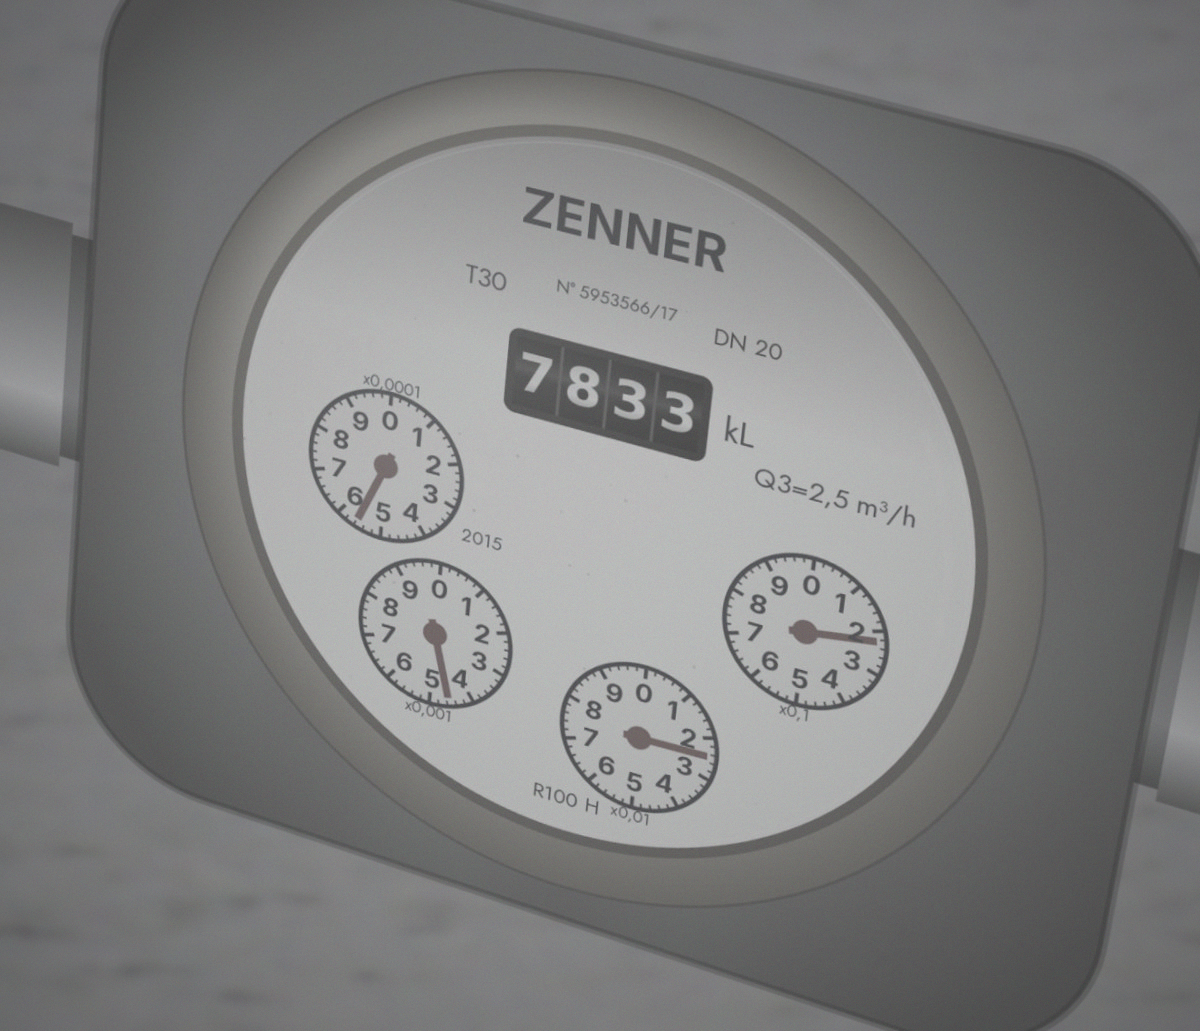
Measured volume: 7833.2245 kL
